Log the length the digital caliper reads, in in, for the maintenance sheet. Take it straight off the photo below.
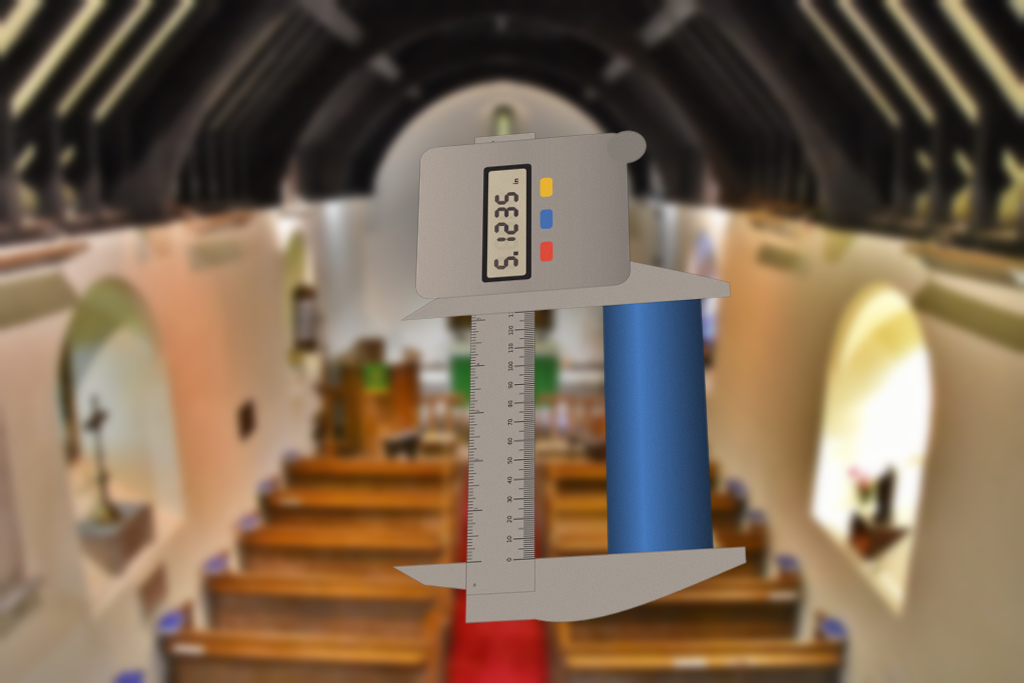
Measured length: 5.1235 in
